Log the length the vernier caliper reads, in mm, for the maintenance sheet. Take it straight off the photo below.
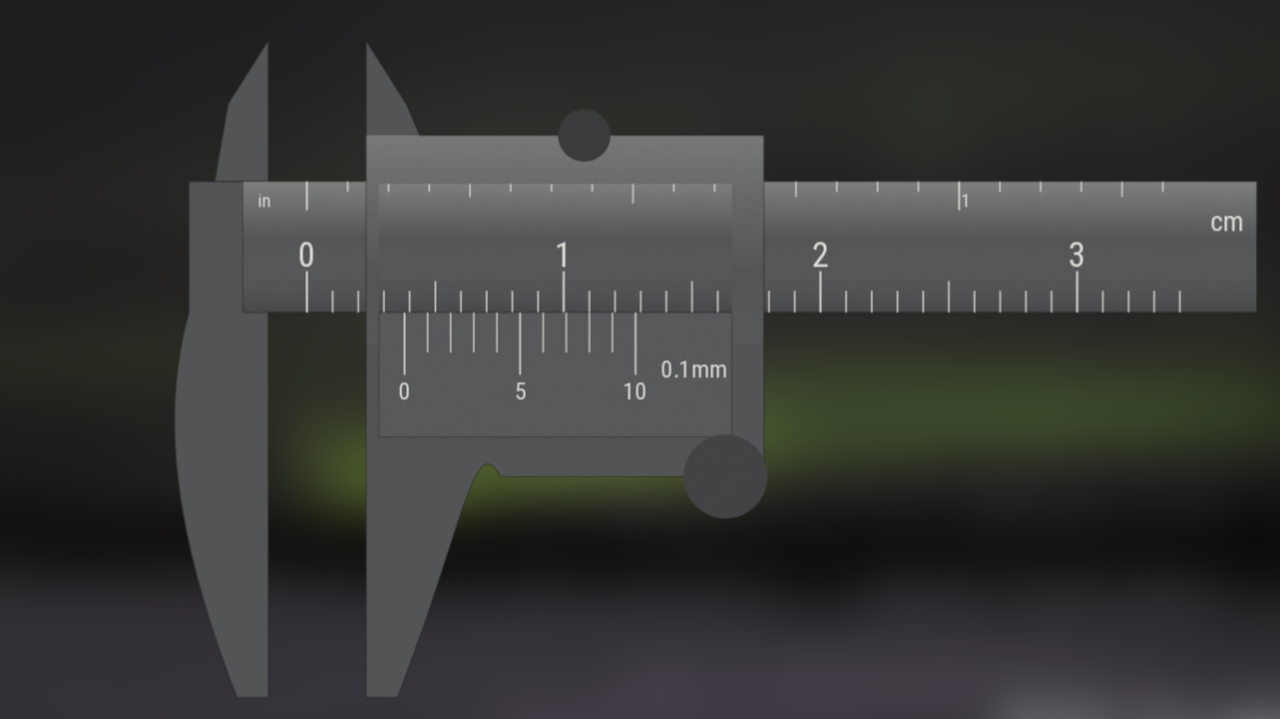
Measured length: 3.8 mm
